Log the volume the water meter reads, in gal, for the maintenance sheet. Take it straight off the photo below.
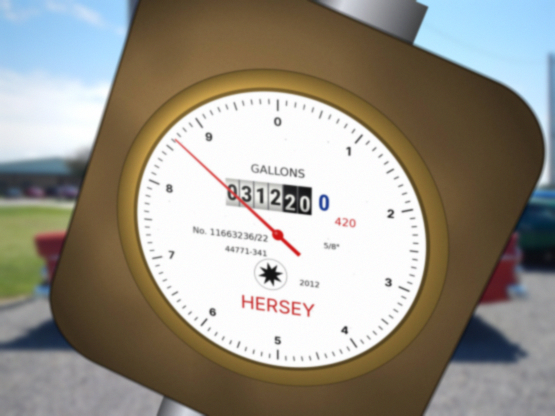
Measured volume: 312198.6 gal
